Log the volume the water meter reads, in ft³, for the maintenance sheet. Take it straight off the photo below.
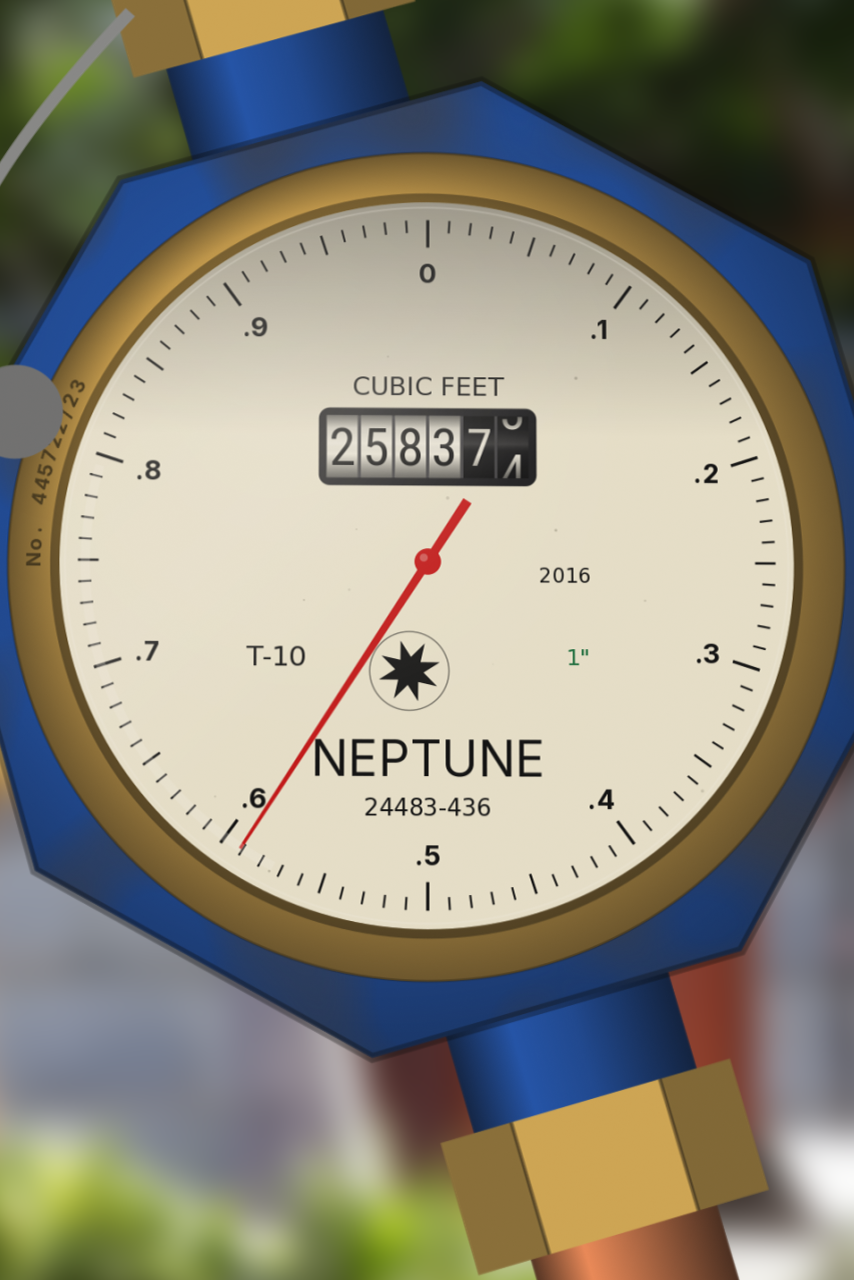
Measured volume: 258373.59 ft³
